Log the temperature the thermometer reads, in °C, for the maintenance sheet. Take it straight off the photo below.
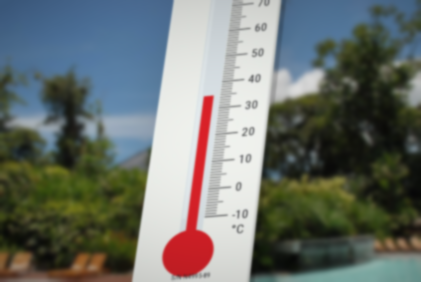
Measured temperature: 35 °C
